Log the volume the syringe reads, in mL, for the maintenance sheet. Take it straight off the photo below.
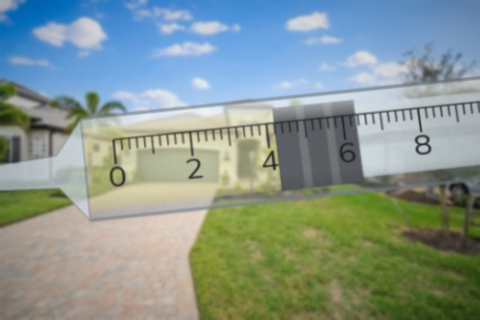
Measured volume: 4.2 mL
